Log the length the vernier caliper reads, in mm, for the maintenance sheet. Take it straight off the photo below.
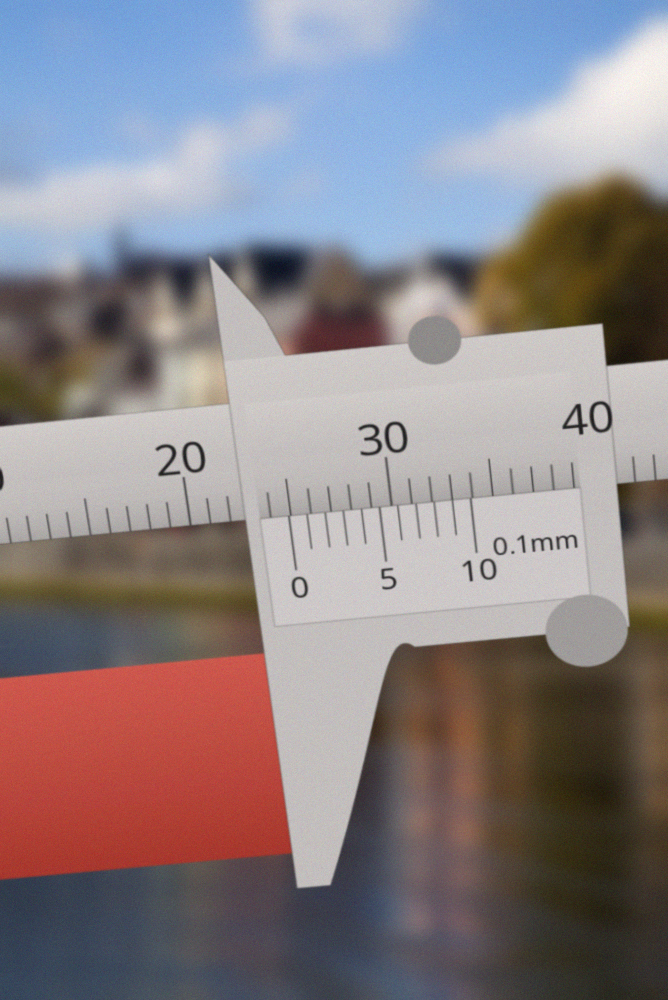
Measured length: 24.9 mm
